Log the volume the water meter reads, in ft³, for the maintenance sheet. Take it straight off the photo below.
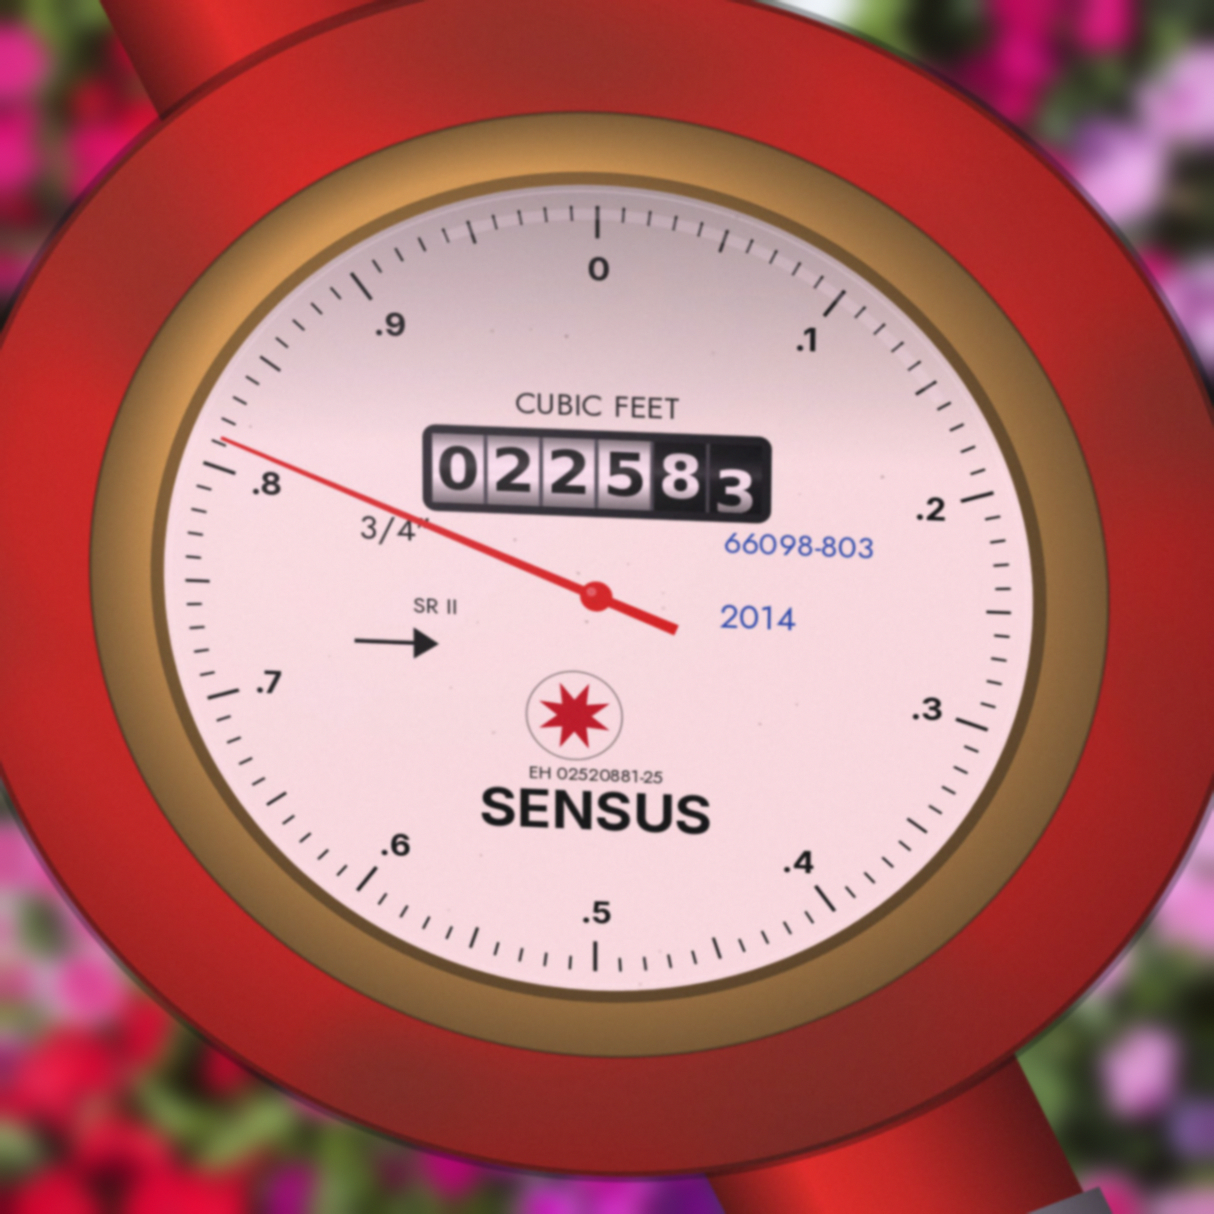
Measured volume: 22582.81 ft³
